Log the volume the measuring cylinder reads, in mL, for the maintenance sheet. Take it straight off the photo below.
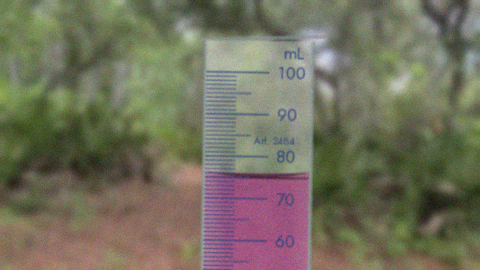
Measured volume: 75 mL
